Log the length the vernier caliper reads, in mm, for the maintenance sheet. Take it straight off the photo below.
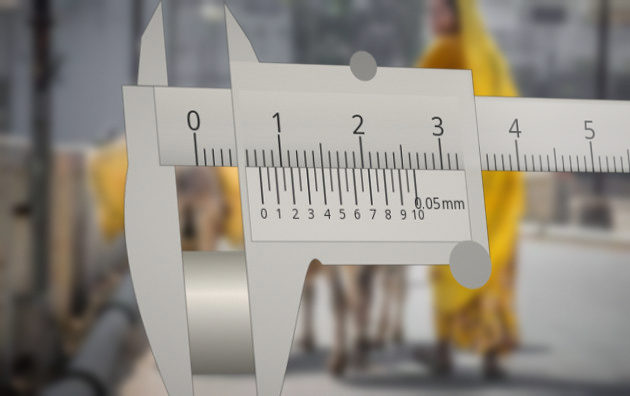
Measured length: 7.4 mm
